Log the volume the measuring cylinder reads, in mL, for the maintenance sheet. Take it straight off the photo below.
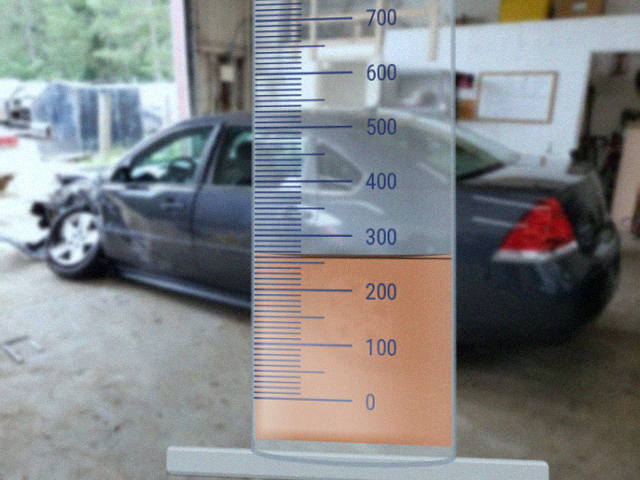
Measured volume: 260 mL
